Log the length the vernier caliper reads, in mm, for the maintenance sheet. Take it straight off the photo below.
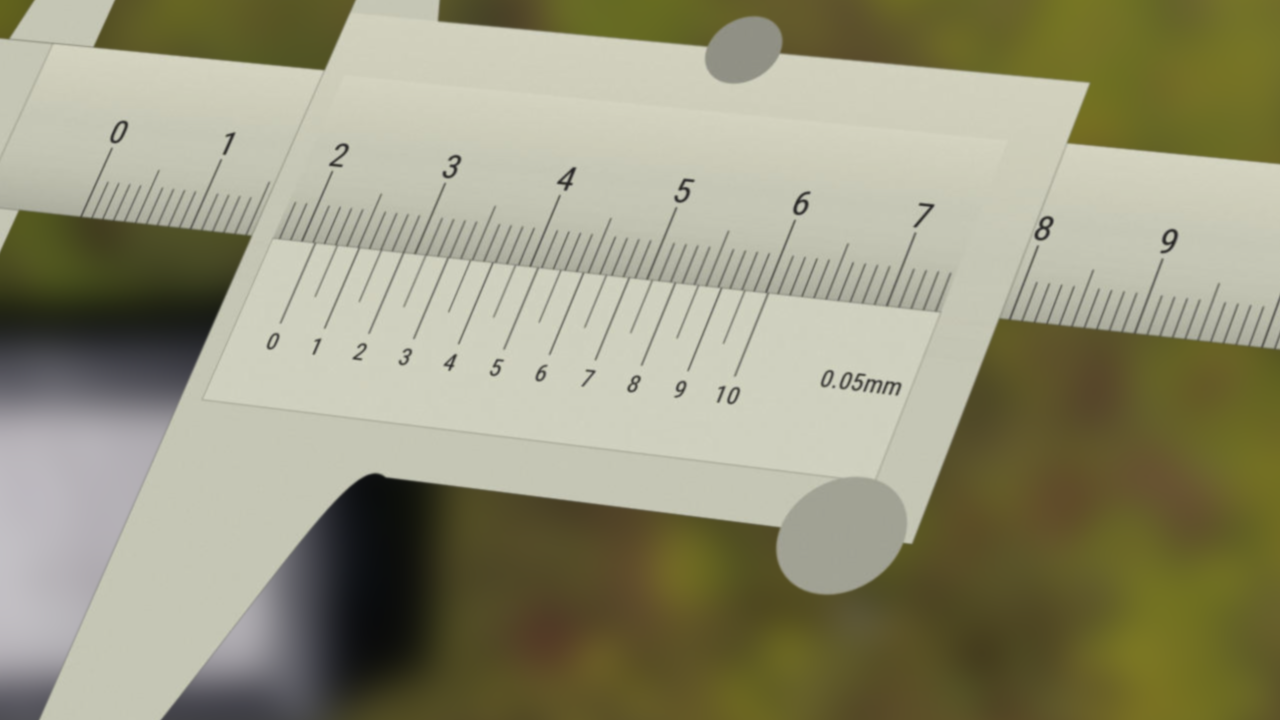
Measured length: 21.2 mm
